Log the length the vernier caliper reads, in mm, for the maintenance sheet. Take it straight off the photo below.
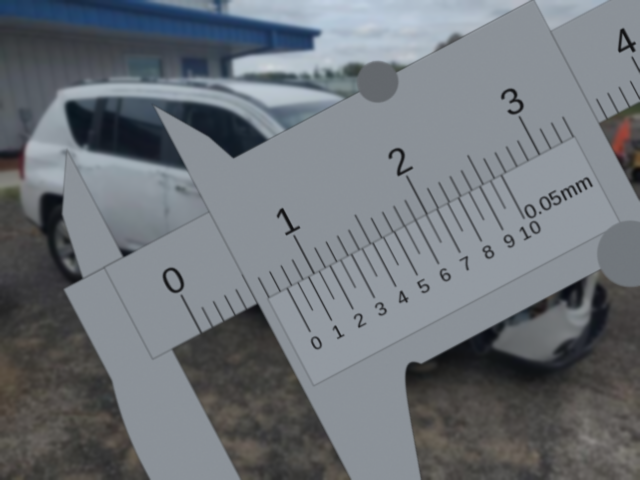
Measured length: 7.6 mm
